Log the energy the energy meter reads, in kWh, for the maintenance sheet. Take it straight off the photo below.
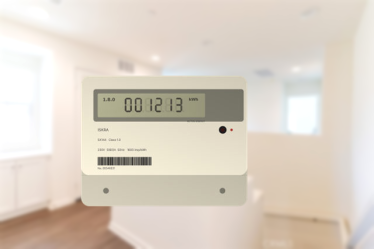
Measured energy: 1213 kWh
